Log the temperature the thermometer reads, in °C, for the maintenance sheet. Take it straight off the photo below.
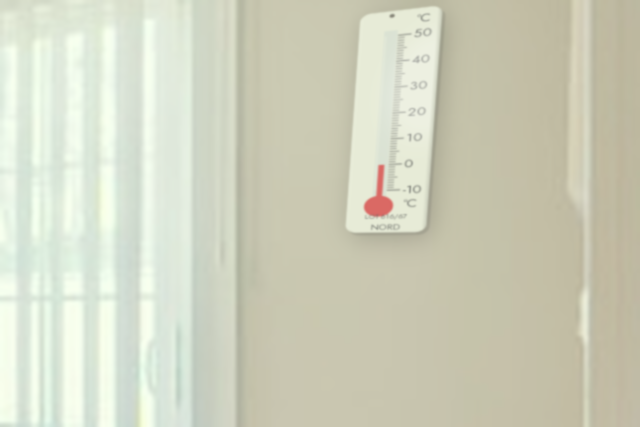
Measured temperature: 0 °C
